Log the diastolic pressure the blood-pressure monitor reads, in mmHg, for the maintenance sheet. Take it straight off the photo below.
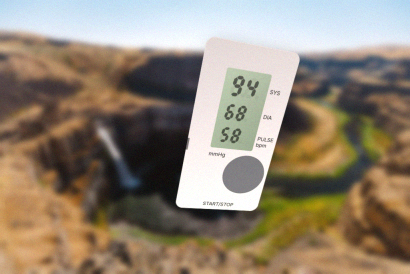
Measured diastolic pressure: 68 mmHg
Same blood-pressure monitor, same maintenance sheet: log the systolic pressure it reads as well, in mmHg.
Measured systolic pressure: 94 mmHg
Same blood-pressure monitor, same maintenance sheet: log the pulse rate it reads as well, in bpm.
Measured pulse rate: 58 bpm
